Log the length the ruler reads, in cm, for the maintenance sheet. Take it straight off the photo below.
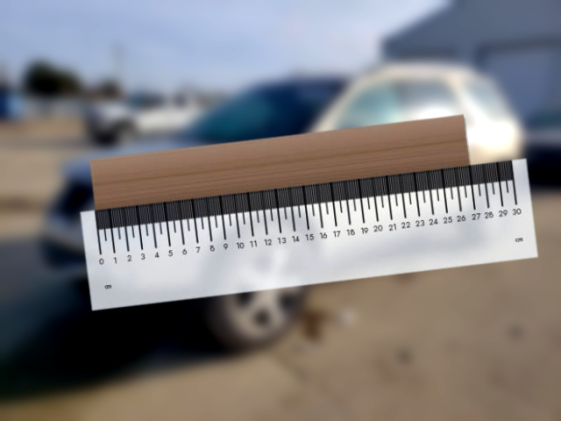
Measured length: 27 cm
